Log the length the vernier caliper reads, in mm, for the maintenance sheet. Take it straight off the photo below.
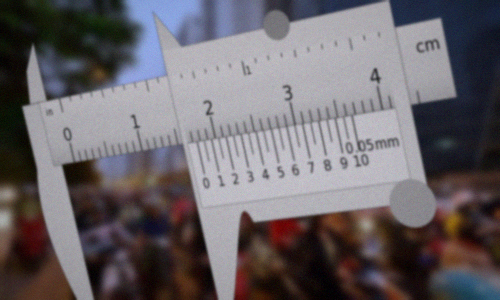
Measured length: 17.6 mm
